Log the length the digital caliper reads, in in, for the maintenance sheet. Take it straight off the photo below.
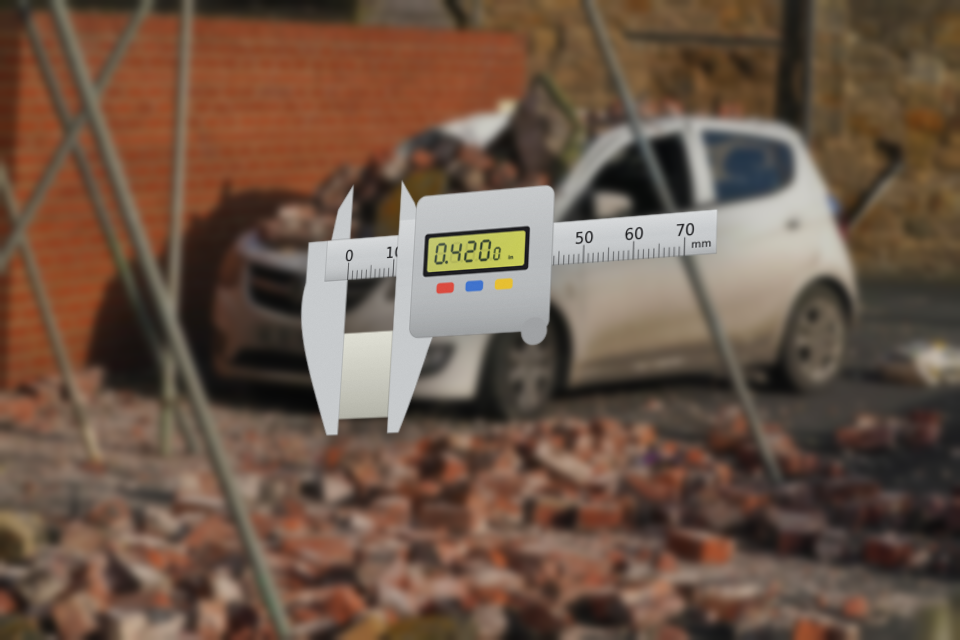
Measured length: 0.4200 in
